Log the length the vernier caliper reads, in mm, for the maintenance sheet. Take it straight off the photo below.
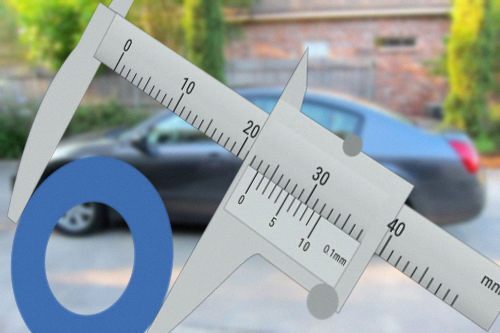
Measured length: 23.2 mm
